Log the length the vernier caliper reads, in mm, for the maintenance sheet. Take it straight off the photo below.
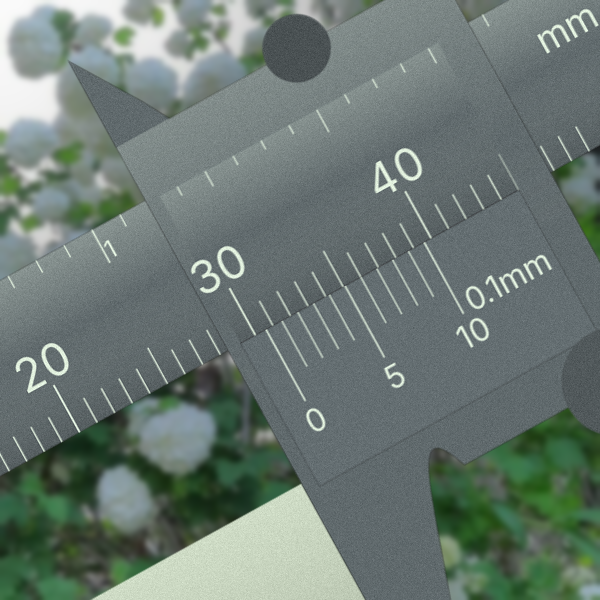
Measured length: 30.6 mm
